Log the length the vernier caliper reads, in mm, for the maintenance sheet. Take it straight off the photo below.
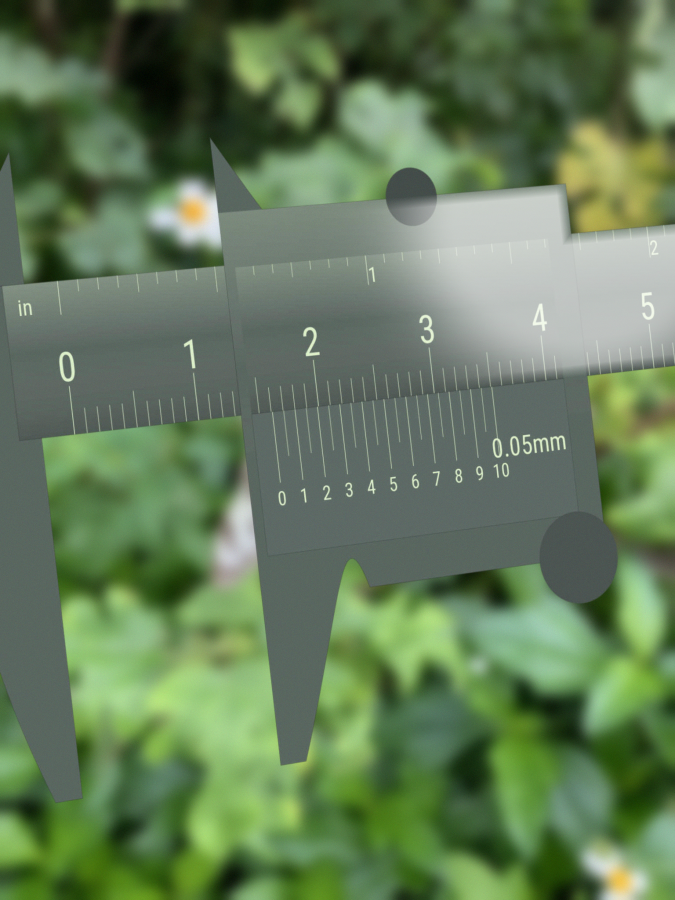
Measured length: 16.1 mm
